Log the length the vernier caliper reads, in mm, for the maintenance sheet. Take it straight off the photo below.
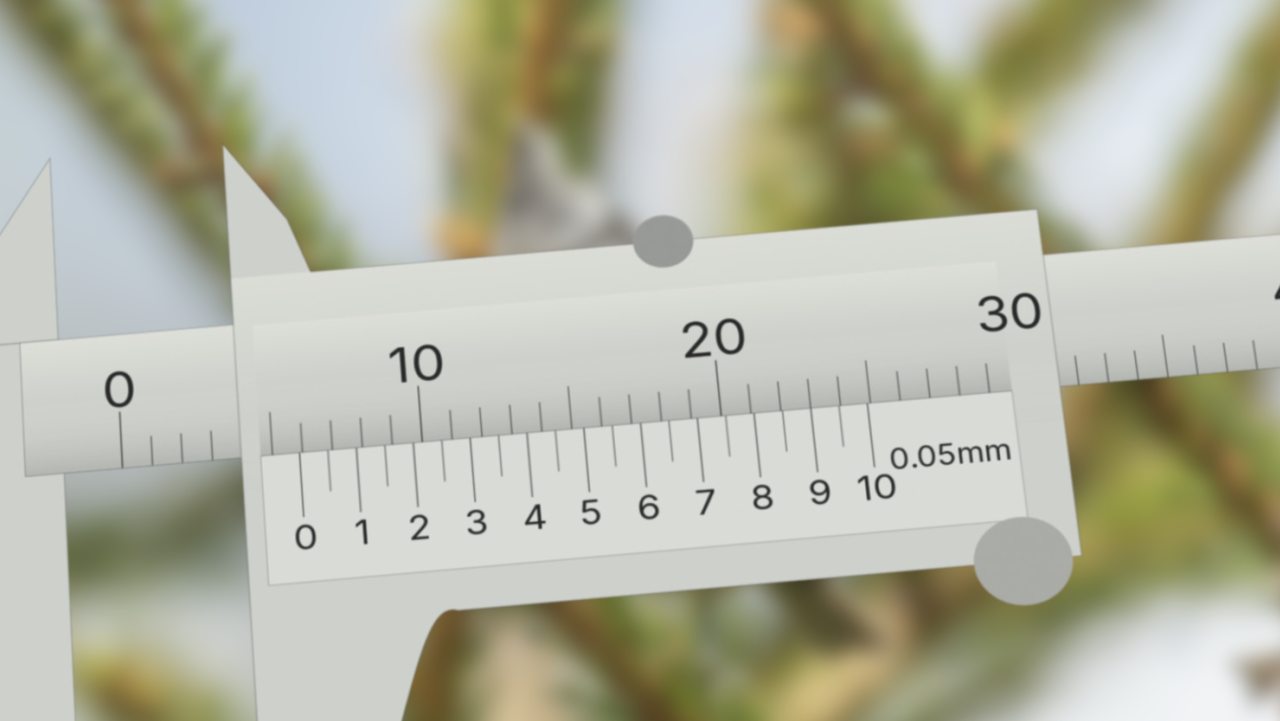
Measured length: 5.90 mm
